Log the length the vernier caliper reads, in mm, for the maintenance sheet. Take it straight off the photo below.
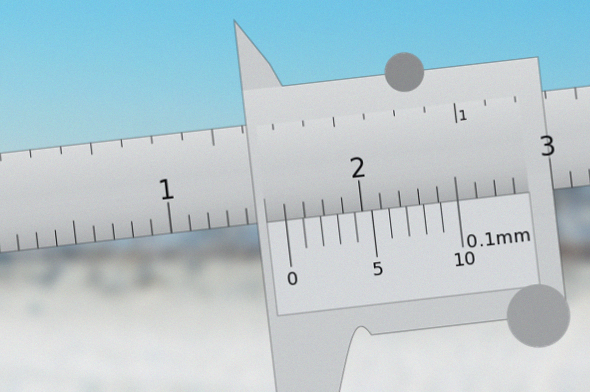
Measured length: 16.0 mm
